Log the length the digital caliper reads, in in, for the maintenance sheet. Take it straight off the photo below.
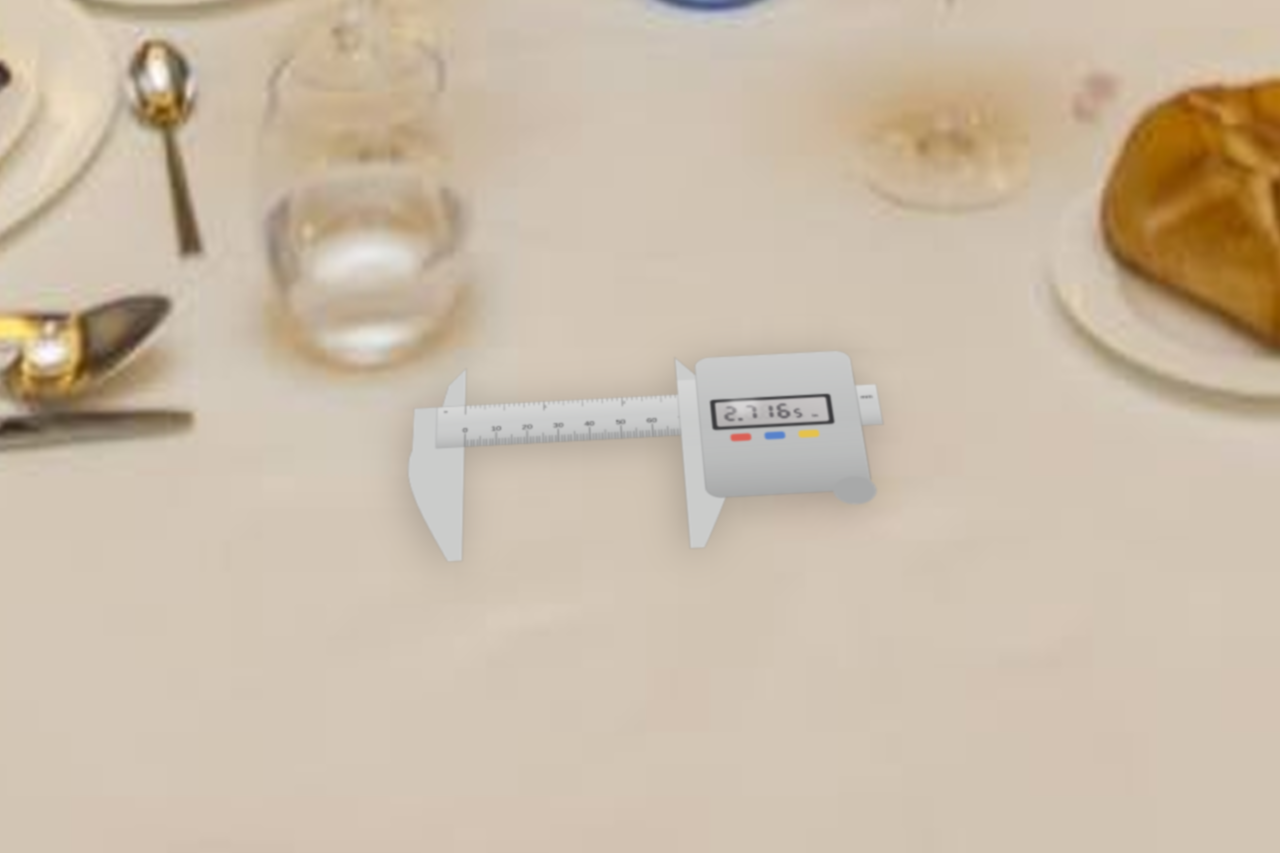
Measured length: 2.7165 in
